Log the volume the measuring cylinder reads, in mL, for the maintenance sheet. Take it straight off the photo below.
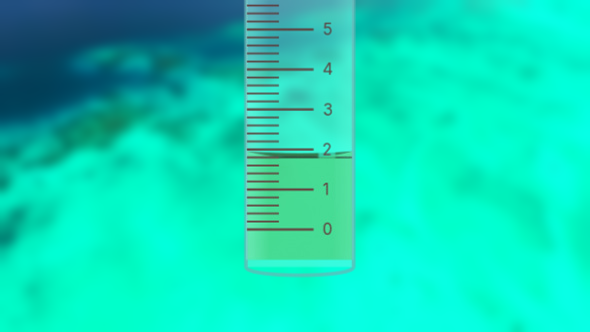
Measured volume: 1.8 mL
